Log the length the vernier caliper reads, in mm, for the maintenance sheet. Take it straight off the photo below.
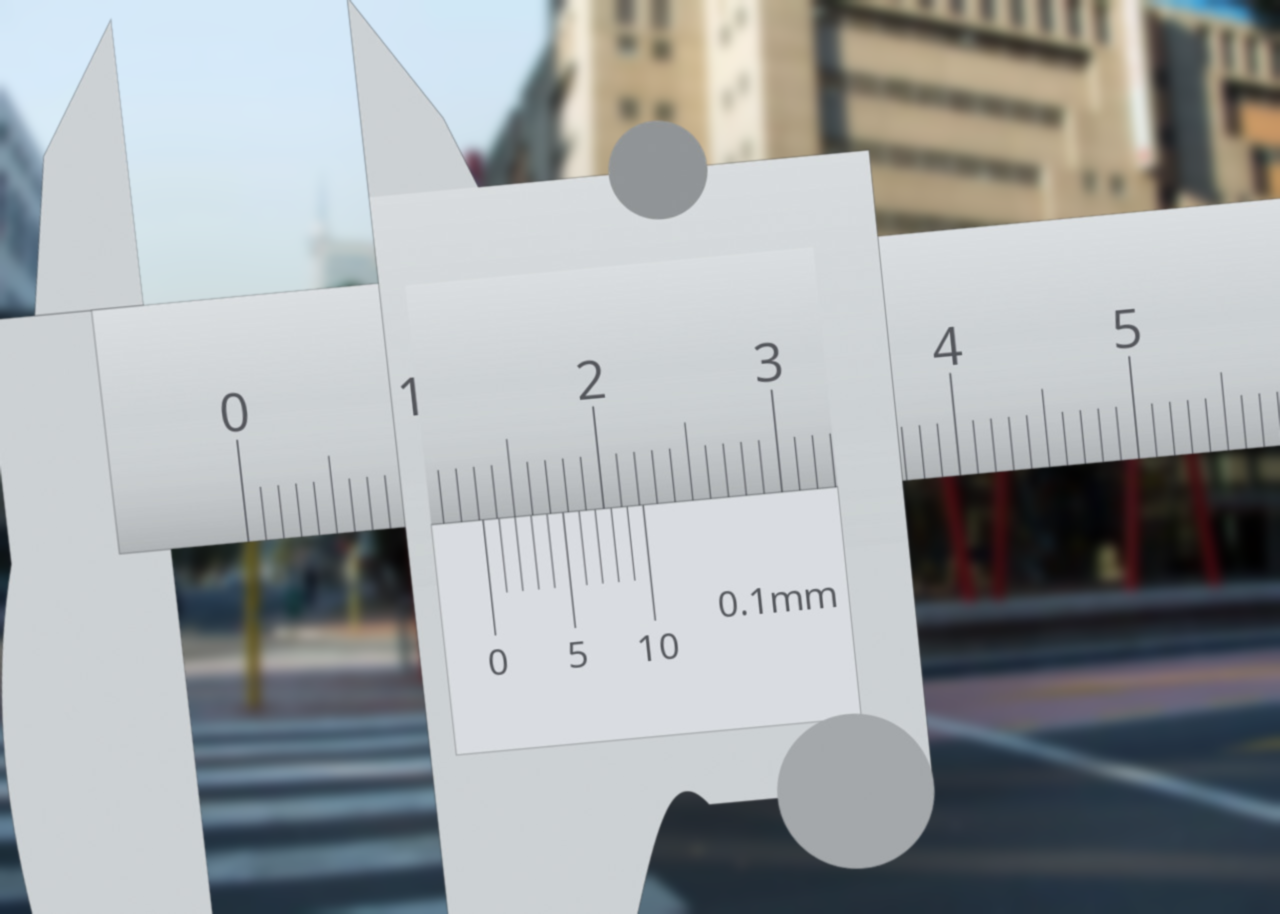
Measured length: 13.2 mm
